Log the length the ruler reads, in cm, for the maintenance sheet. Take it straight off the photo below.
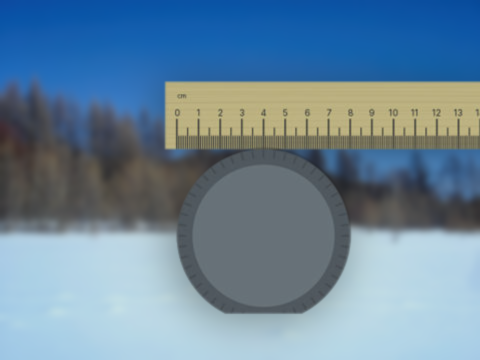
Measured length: 8 cm
